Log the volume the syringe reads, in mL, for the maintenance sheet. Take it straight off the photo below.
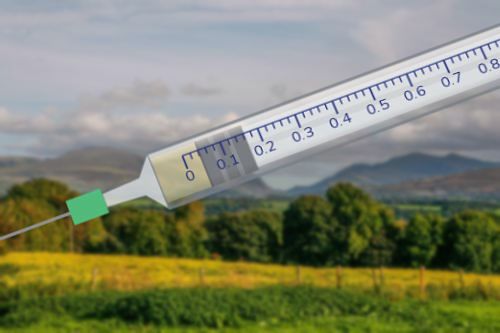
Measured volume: 0.04 mL
